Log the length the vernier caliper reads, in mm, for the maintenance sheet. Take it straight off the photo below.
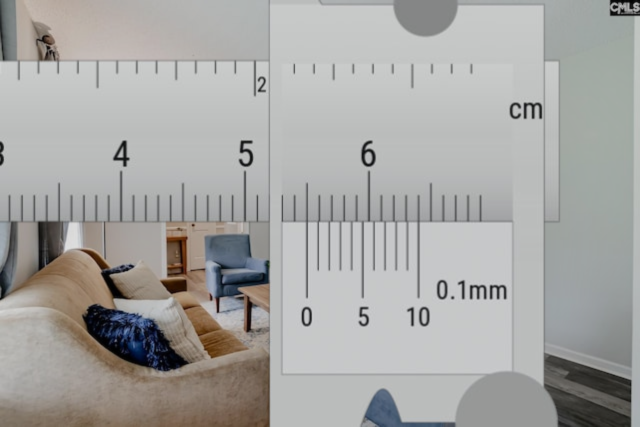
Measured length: 55.0 mm
